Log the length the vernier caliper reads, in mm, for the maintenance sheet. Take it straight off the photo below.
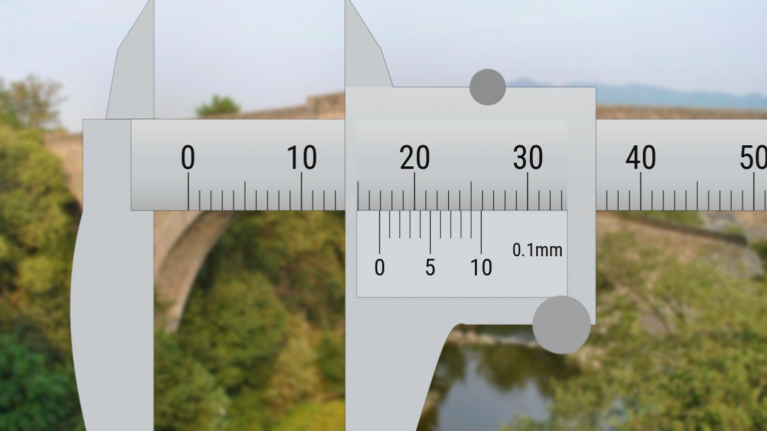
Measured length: 16.9 mm
